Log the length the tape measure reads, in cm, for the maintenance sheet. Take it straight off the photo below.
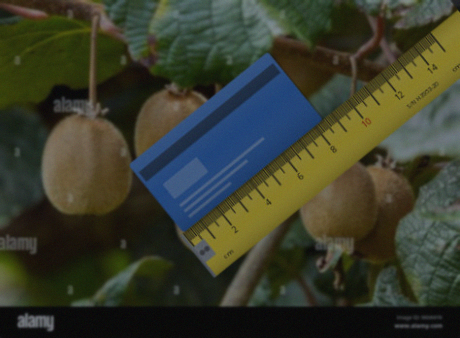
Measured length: 8.5 cm
